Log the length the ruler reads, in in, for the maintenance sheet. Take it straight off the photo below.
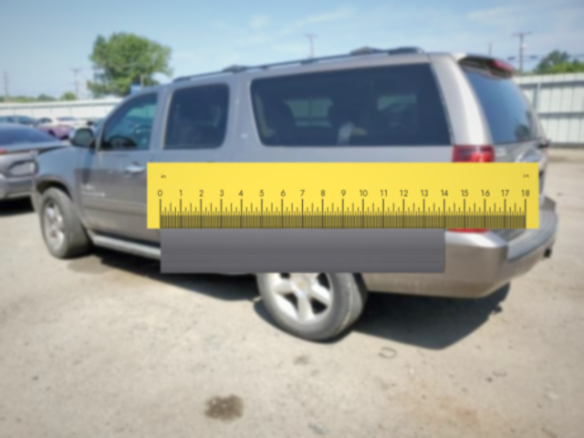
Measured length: 14 in
